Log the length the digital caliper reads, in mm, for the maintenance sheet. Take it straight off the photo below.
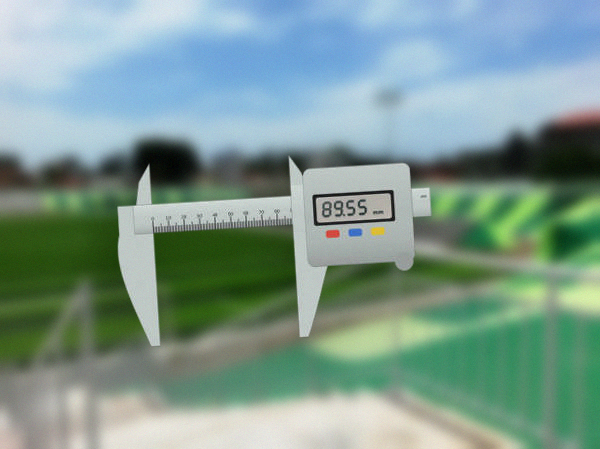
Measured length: 89.55 mm
